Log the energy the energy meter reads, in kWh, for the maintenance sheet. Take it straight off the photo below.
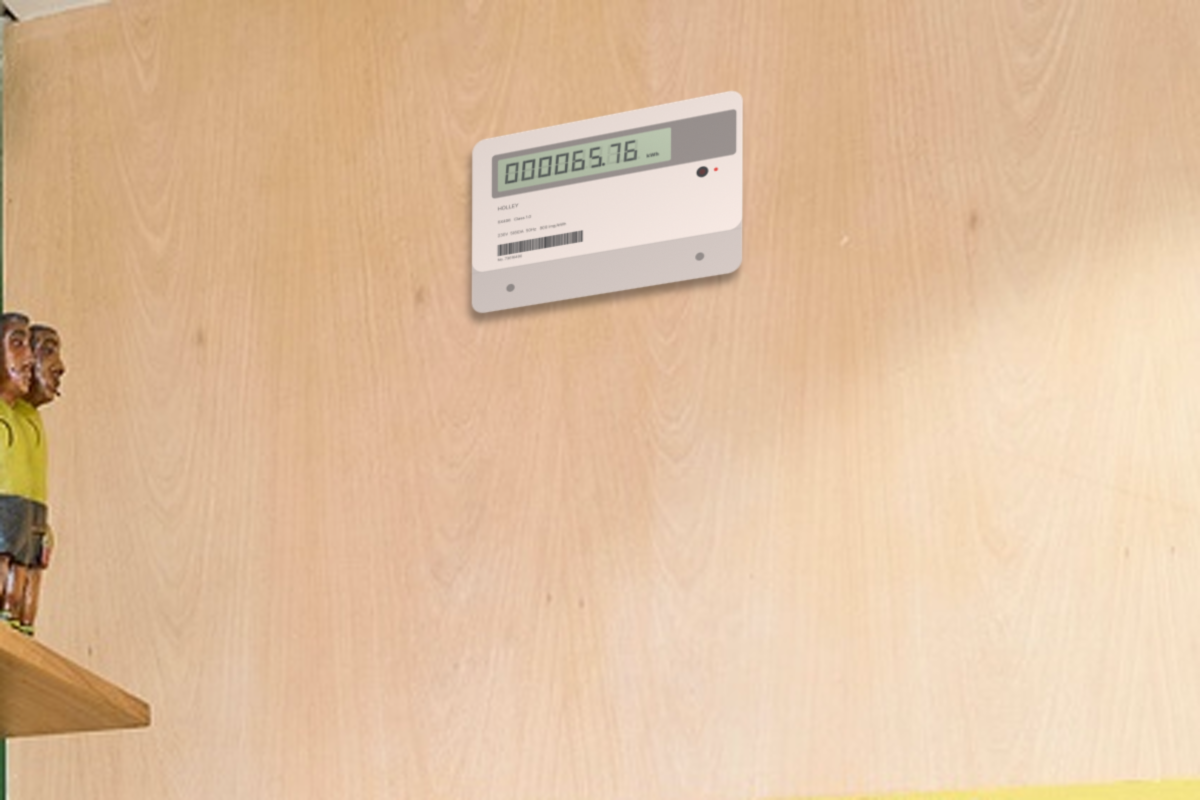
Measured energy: 65.76 kWh
